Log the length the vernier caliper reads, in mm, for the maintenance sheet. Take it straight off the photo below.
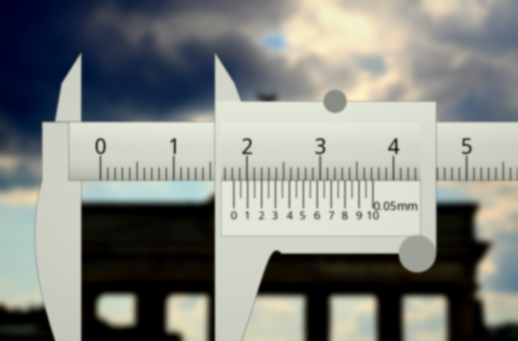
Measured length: 18.2 mm
